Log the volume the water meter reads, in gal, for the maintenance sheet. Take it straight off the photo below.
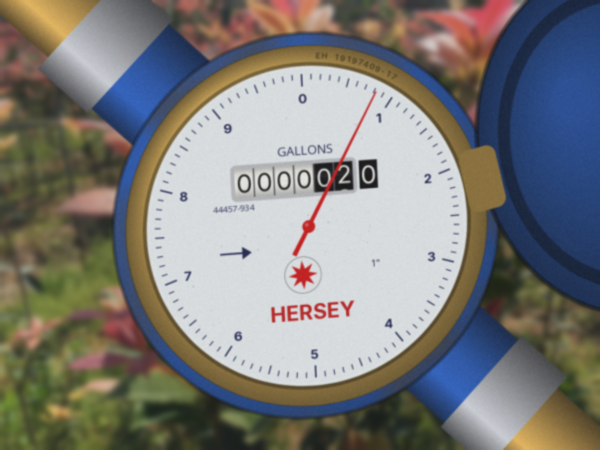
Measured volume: 20.8 gal
